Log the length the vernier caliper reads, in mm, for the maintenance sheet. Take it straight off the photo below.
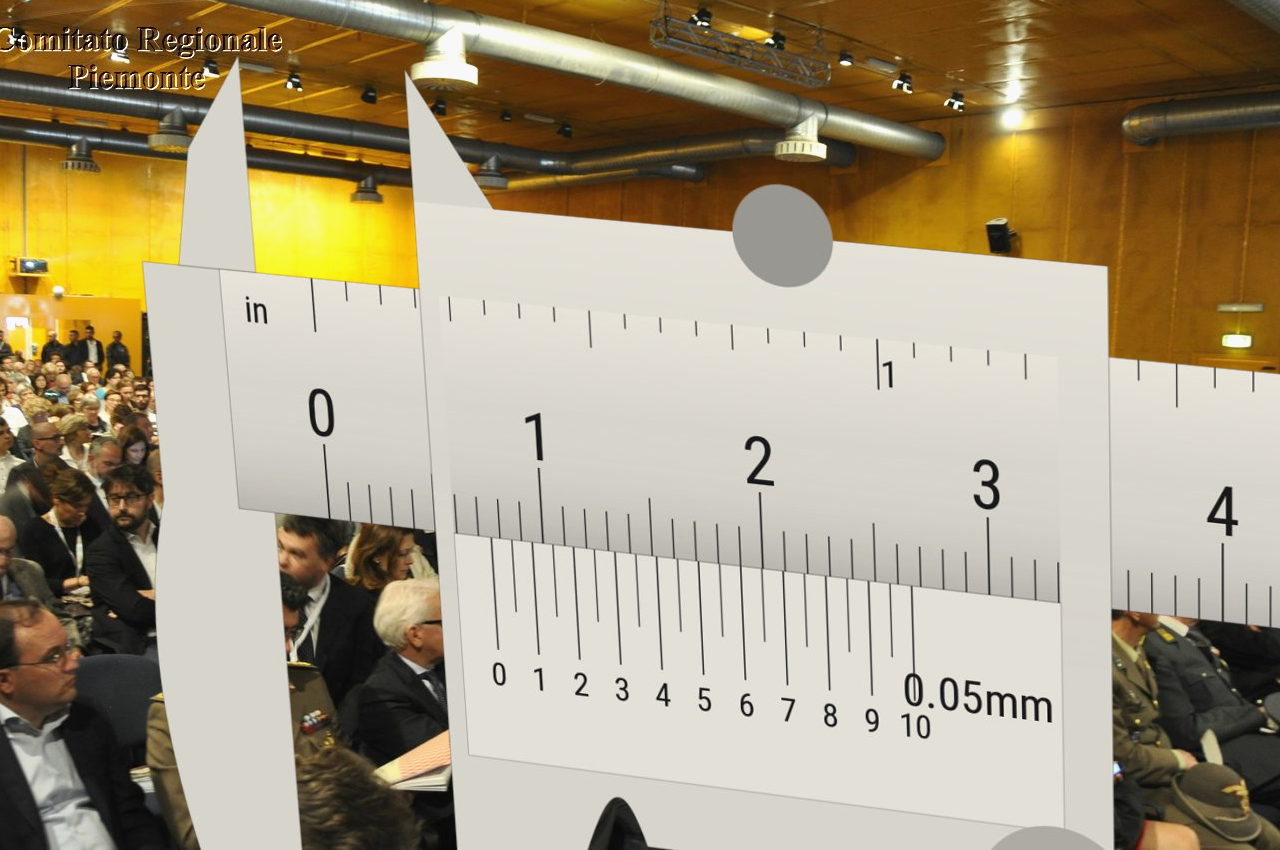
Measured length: 7.6 mm
